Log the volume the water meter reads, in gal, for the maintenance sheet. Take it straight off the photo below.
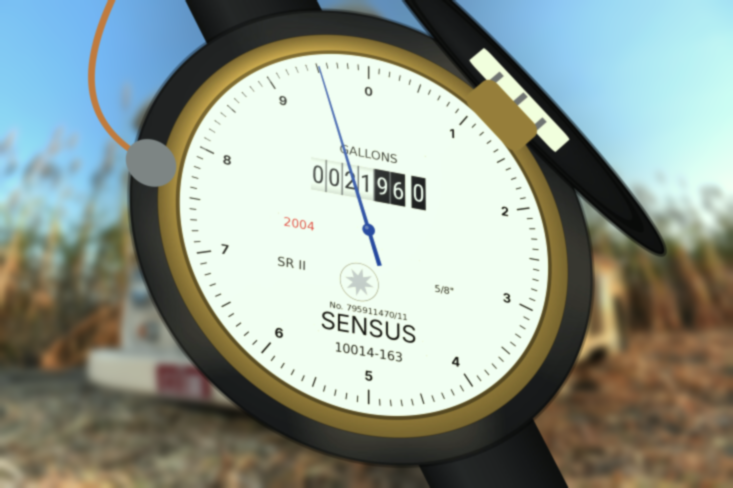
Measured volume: 21959.5 gal
